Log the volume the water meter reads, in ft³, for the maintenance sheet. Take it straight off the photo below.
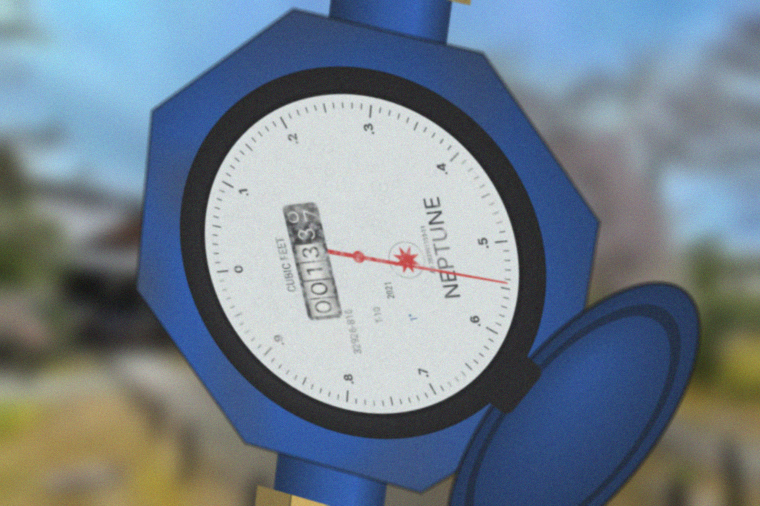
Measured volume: 1336.54 ft³
